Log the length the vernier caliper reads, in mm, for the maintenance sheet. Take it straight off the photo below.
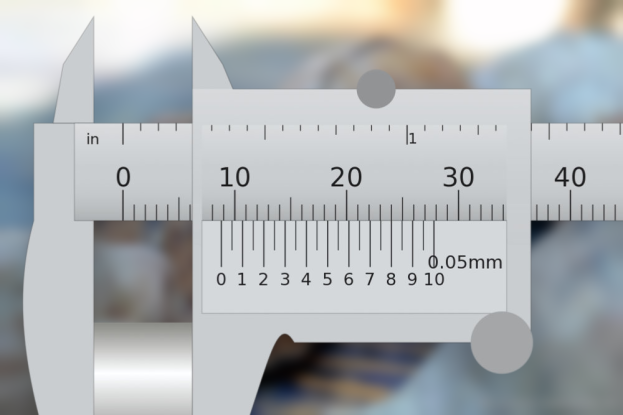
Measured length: 8.8 mm
